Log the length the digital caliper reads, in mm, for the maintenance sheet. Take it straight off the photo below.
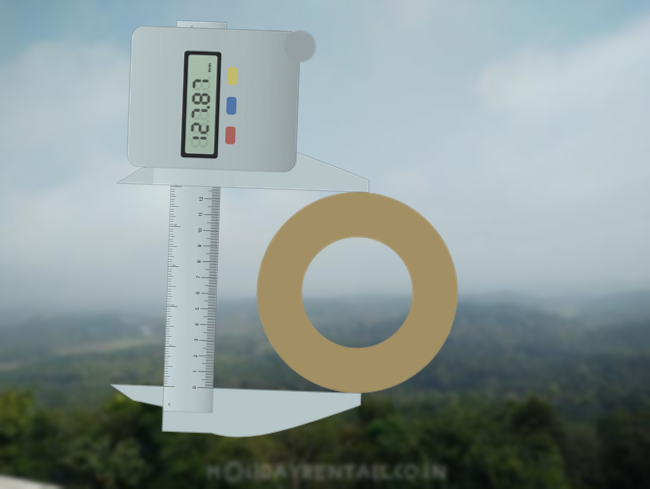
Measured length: 127.87 mm
